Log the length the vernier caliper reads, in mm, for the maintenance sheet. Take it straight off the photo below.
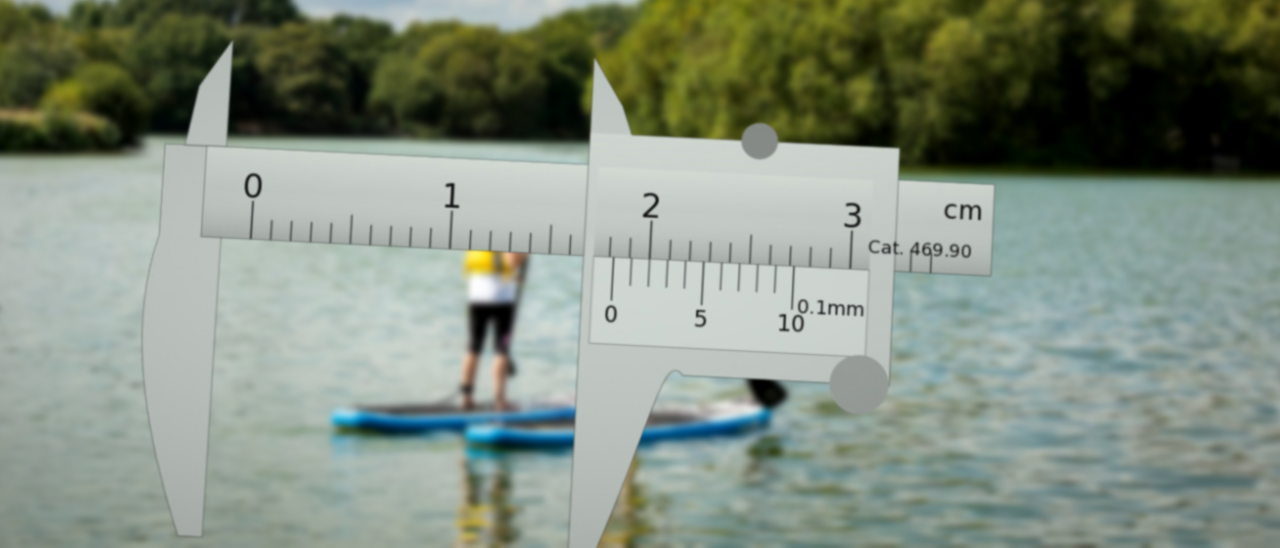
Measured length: 18.2 mm
